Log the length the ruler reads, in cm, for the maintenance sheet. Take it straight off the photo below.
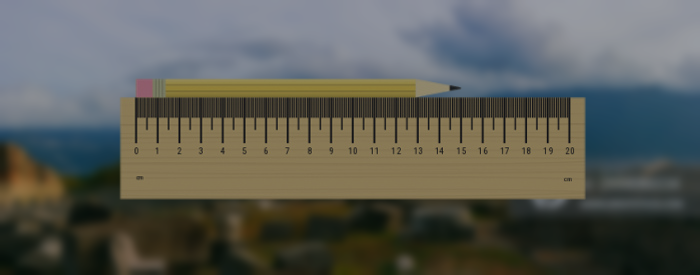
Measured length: 15 cm
